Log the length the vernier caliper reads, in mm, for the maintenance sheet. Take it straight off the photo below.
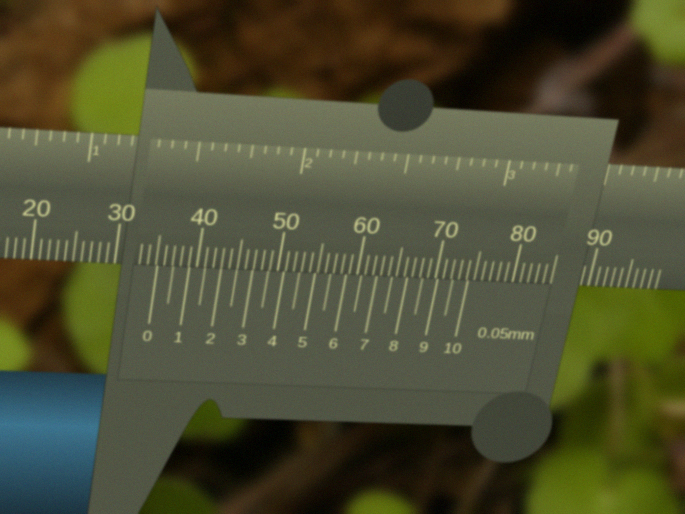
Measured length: 35.2 mm
